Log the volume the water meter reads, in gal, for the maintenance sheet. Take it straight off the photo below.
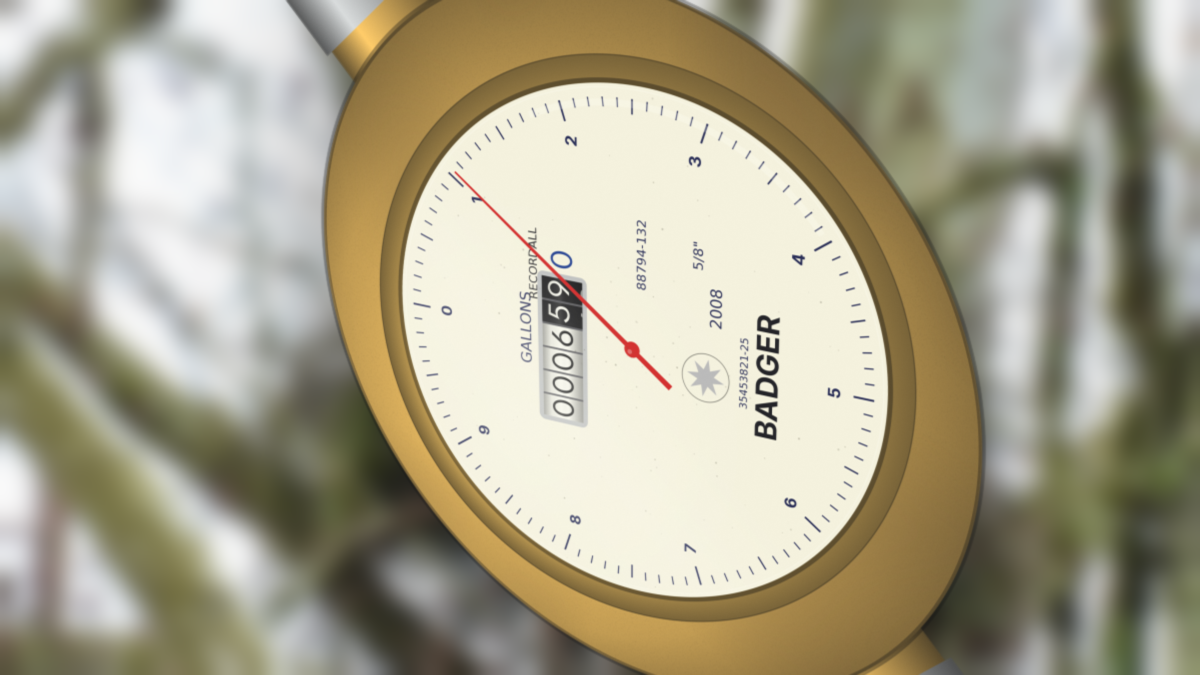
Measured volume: 6591.0 gal
